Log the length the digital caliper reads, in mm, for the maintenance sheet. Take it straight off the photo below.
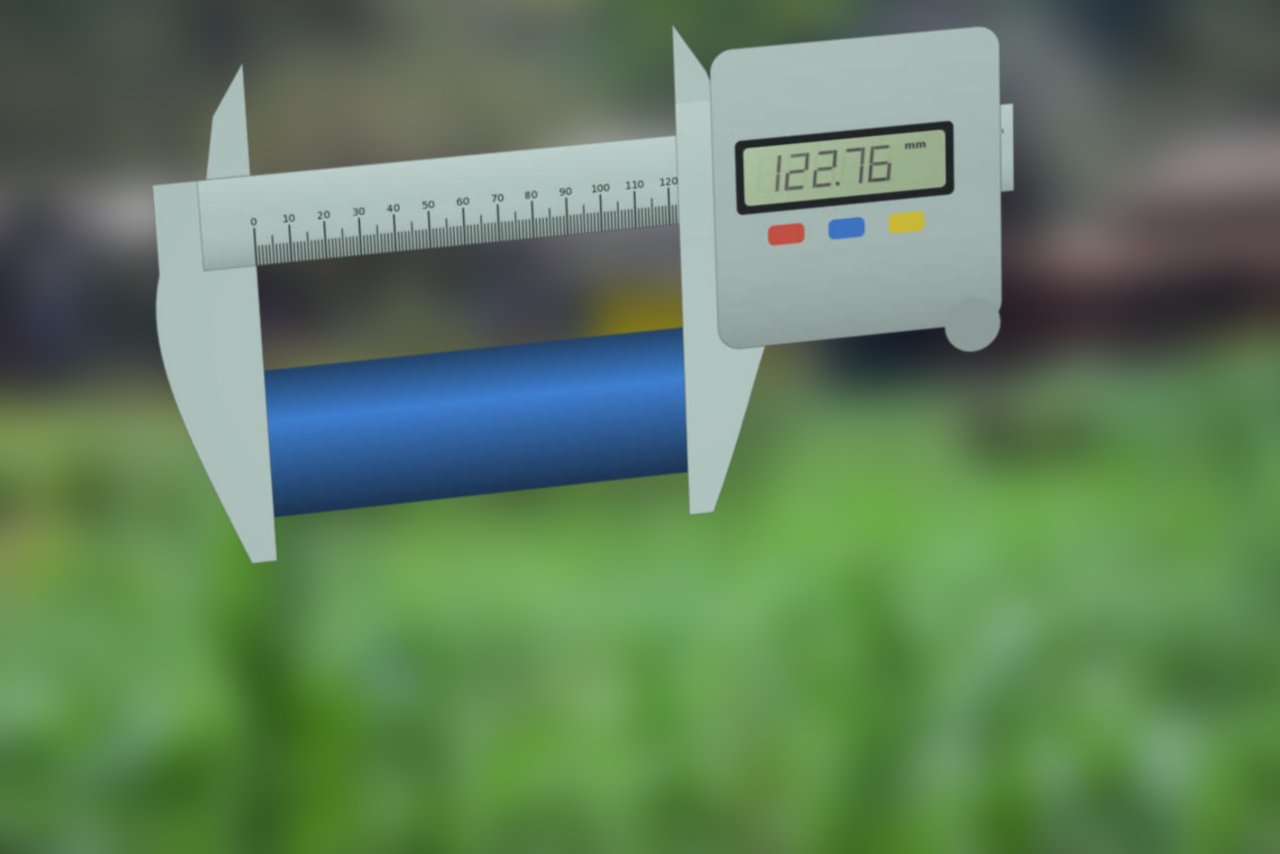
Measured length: 122.76 mm
